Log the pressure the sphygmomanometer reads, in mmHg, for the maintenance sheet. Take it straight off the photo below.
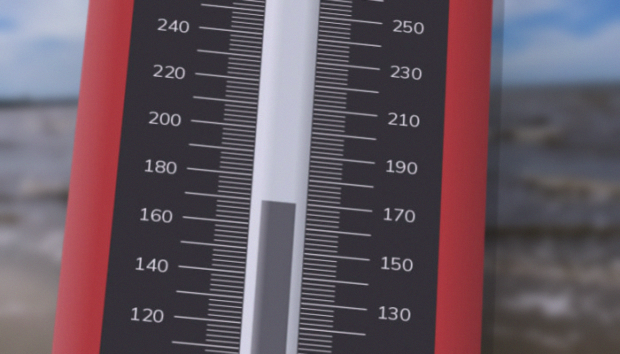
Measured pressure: 170 mmHg
